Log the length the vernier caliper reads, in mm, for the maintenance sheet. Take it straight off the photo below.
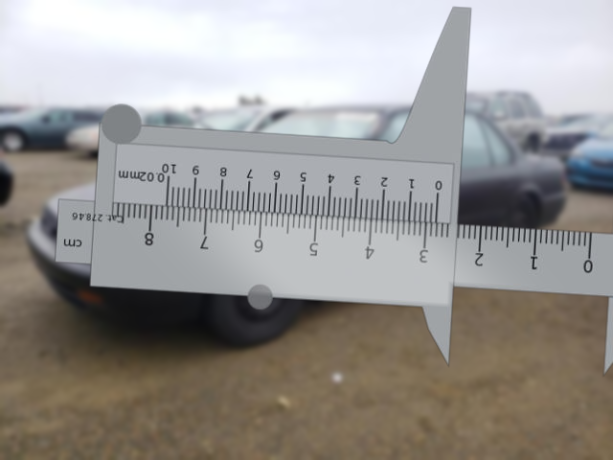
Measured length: 28.2 mm
